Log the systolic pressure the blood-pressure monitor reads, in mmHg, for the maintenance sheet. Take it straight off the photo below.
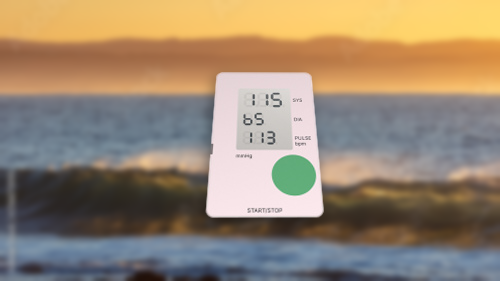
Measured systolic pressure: 115 mmHg
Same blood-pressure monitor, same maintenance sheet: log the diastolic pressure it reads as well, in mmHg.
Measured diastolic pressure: 65 mmHg
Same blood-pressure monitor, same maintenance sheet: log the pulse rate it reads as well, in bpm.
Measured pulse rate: 113 bpm
